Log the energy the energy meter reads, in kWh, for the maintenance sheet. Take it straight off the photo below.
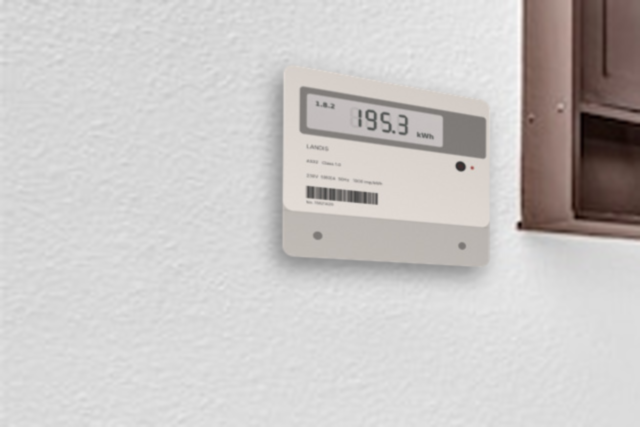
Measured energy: 195.3 kWh
